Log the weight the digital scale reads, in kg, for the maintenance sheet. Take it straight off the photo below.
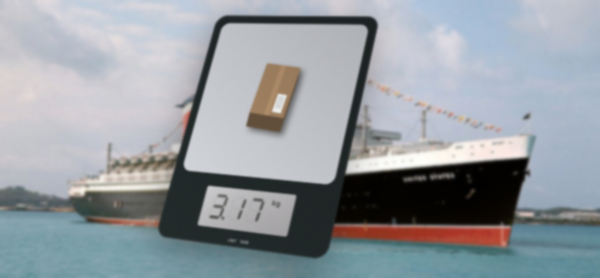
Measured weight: 3.17 kg
